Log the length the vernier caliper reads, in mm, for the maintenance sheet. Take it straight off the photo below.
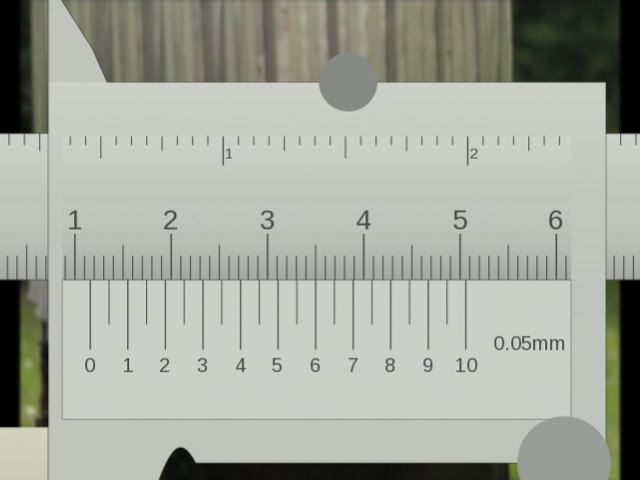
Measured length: 11.6 mm
